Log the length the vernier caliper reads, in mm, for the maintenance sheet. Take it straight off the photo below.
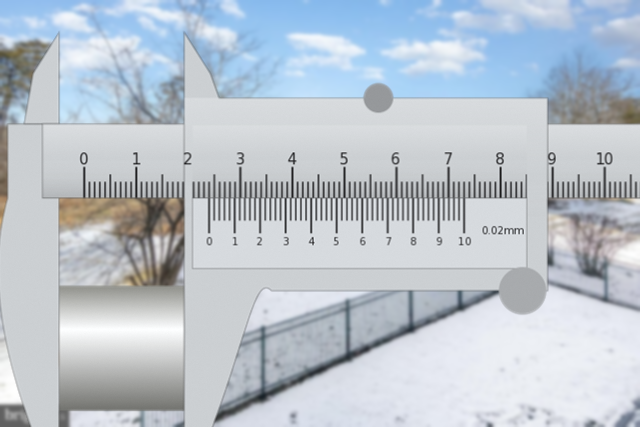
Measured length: 24.0 mm
